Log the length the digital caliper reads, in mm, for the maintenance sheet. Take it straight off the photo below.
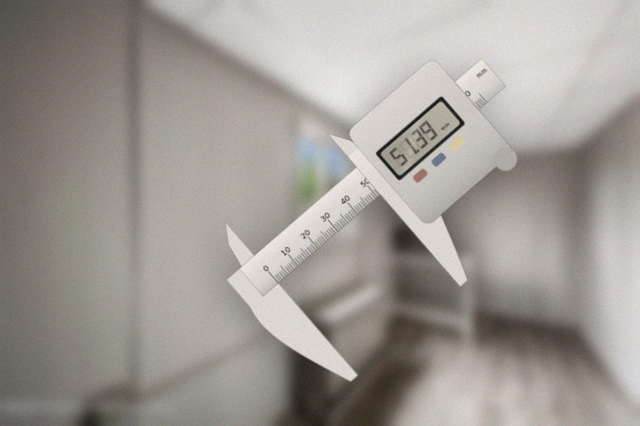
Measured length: 51.39 mm
